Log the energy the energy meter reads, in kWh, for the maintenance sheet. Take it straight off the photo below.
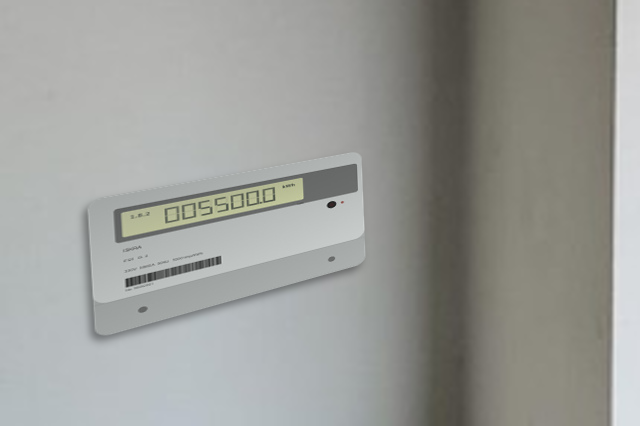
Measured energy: 5500.0 kWh
